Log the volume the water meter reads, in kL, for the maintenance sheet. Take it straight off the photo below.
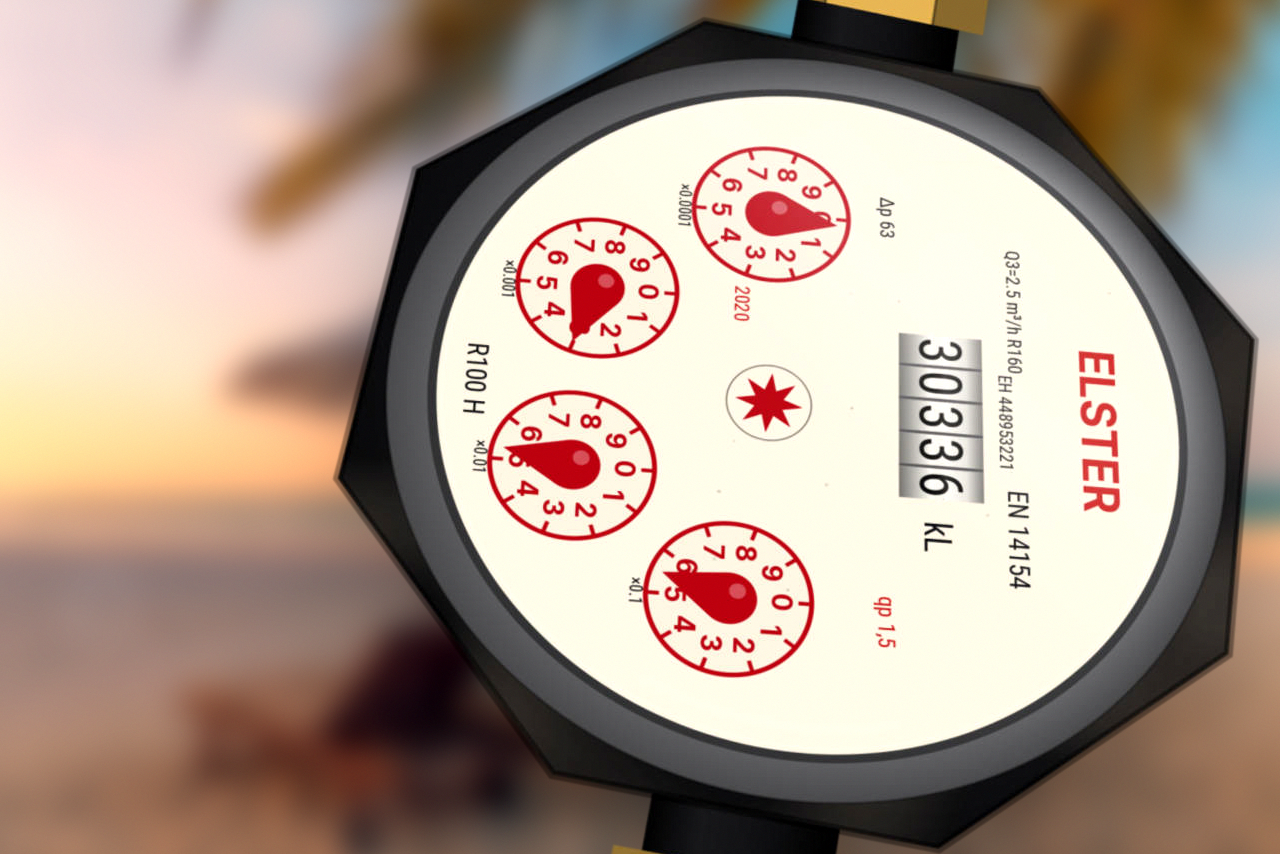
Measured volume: 30336.5530 kL
